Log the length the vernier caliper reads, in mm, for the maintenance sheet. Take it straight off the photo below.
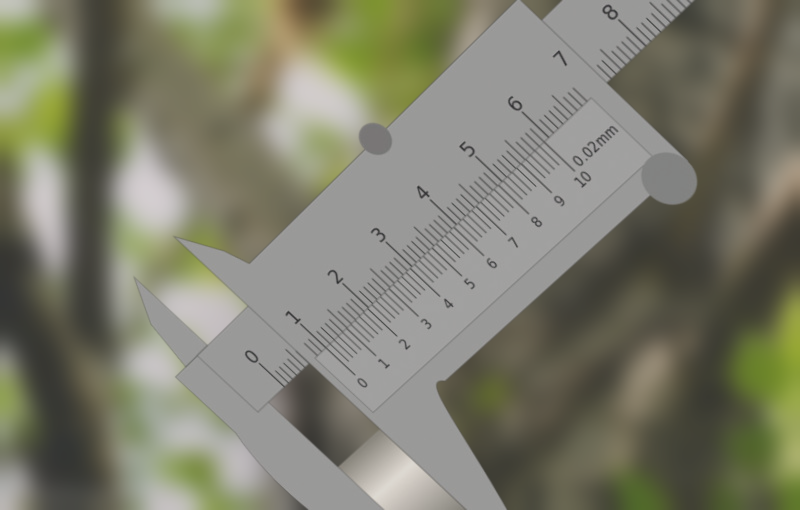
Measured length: 10.0 mm
